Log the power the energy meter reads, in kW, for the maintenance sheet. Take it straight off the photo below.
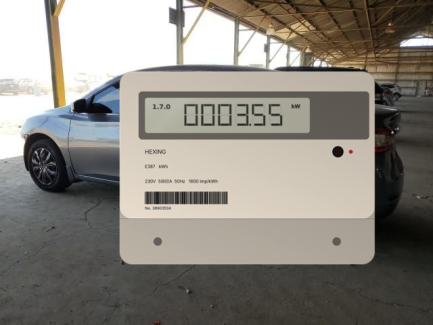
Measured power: 3.55 kW
